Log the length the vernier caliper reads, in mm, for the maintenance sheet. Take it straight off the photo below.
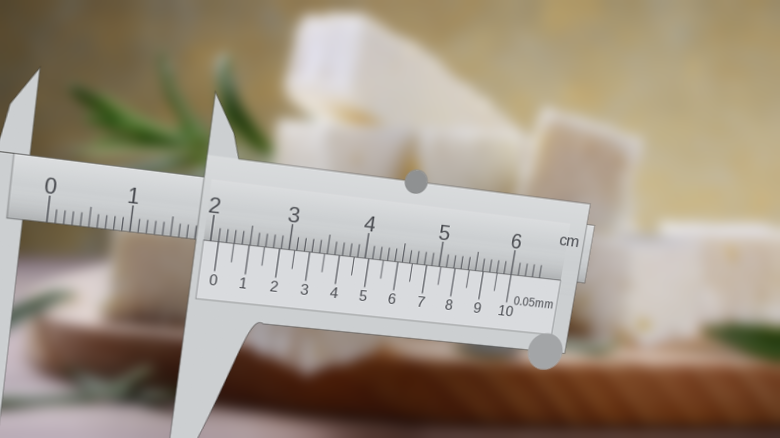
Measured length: 21.0 mm
